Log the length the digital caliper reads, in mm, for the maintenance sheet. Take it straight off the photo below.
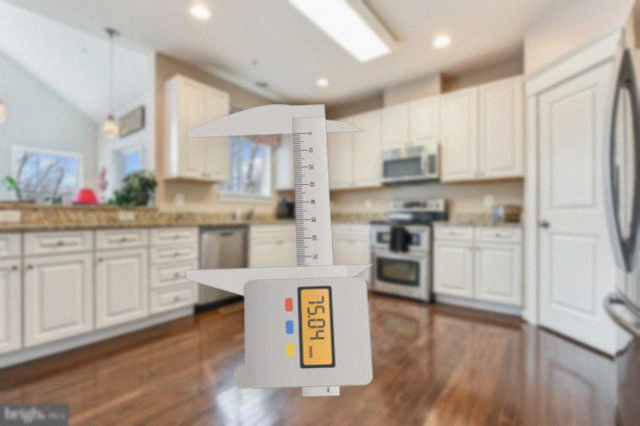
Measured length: 75.04 mm
